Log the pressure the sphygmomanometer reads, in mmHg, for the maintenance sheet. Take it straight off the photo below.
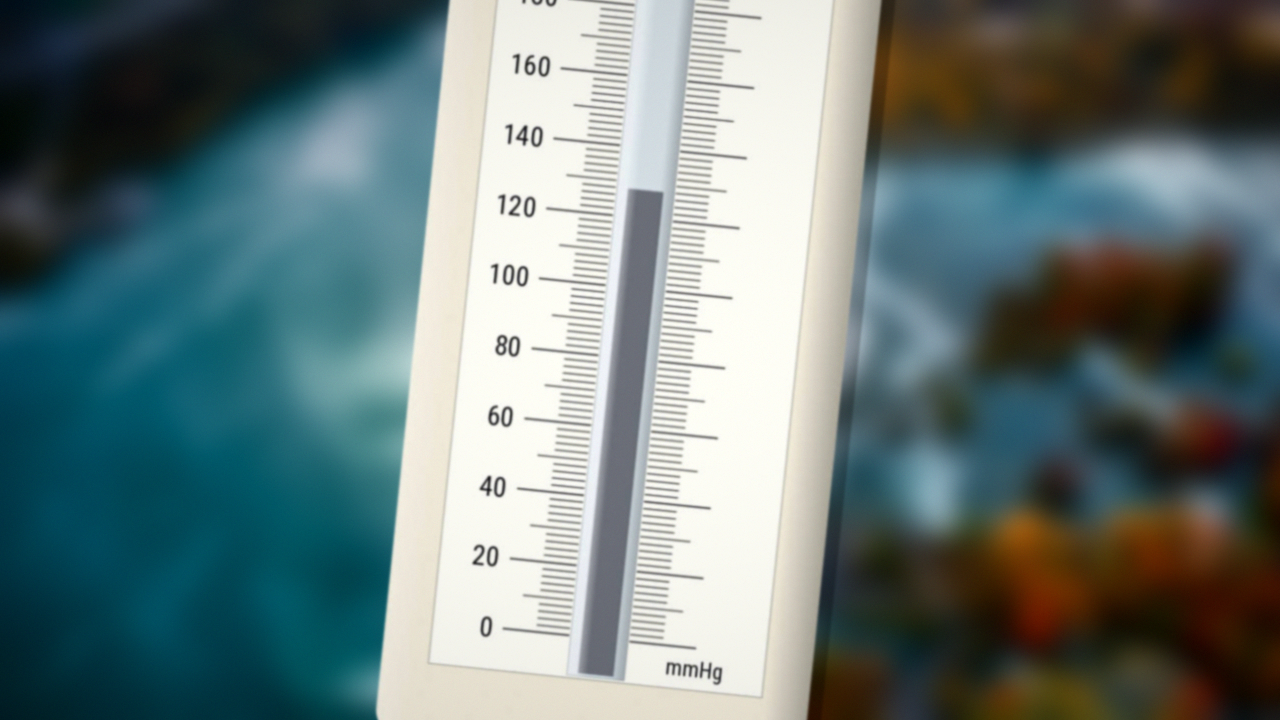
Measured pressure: 128 mmHg
